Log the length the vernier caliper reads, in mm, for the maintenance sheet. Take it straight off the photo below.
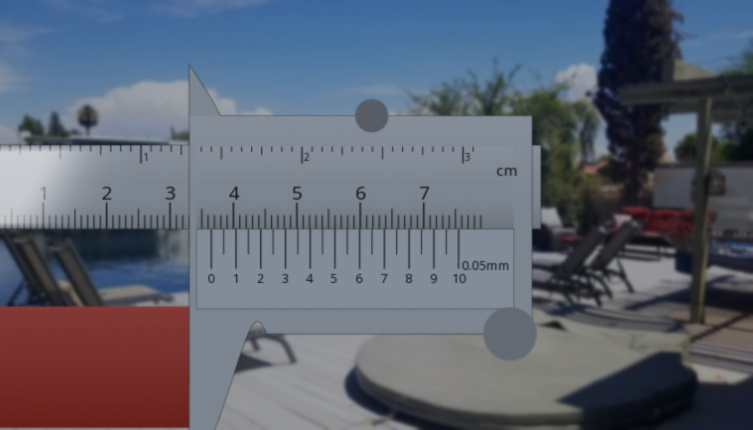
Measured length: 36.5 mm
